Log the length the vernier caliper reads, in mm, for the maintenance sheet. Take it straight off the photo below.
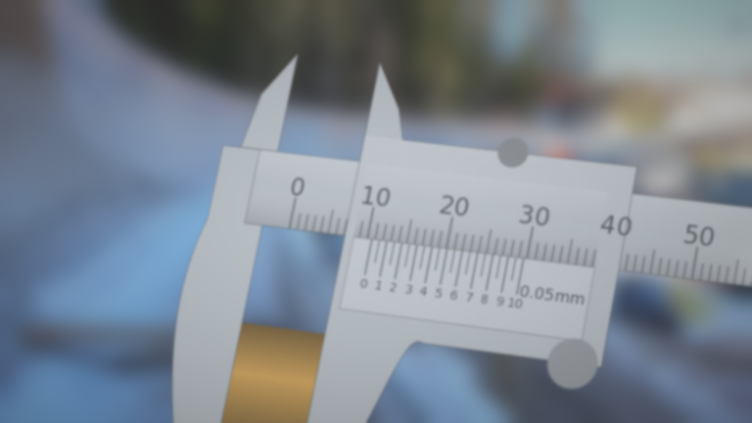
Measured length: 10.6 mm
